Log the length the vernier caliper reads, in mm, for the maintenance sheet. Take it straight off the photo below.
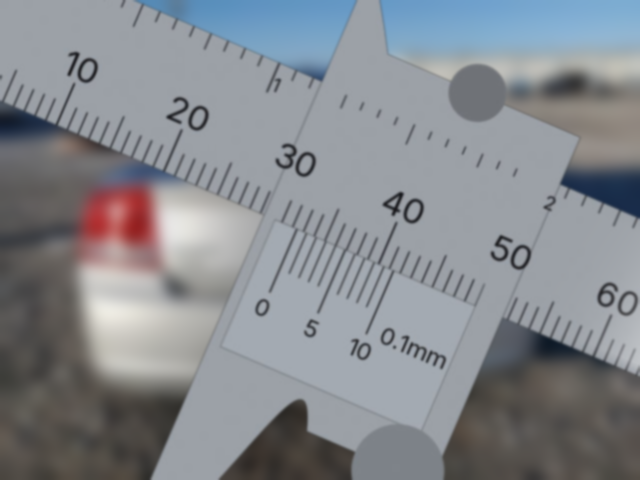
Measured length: 32.4 mm
